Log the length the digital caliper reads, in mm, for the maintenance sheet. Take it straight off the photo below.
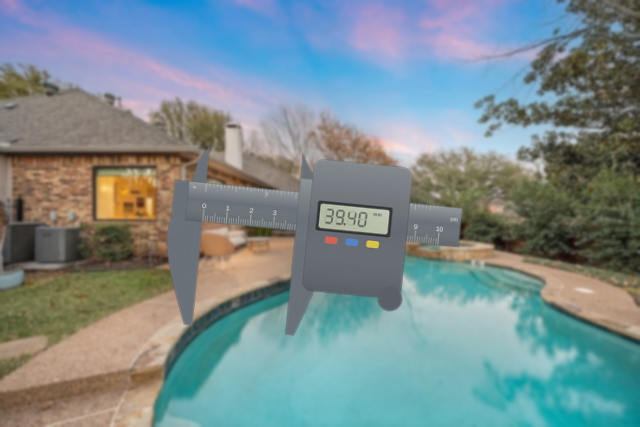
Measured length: 39.40 mm
